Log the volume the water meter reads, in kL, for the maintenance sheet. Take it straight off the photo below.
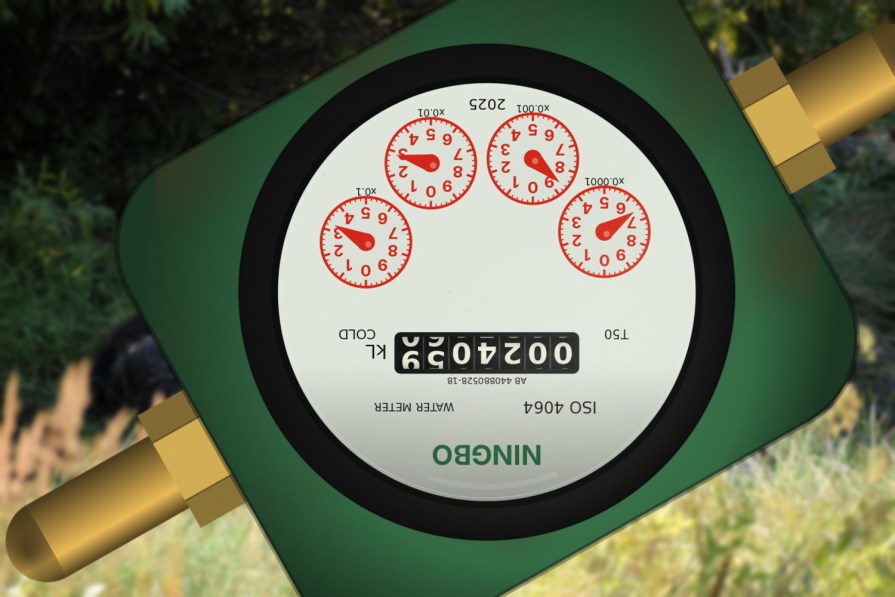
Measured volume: 24059.3286 kL
